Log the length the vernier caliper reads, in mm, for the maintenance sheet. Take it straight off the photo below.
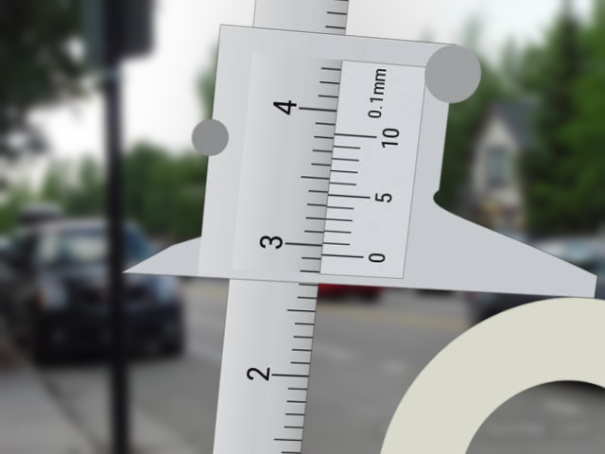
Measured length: 29.3 mm
